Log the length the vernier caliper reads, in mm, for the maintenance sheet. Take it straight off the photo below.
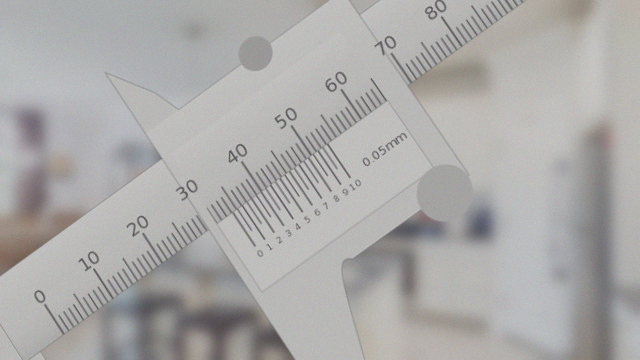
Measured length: 34.2 mm
